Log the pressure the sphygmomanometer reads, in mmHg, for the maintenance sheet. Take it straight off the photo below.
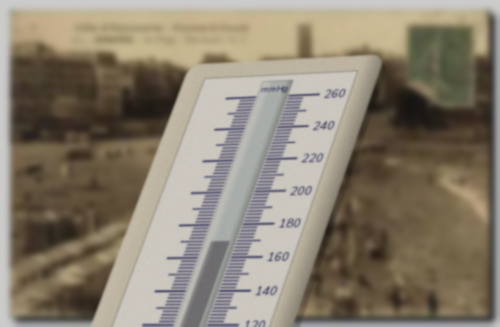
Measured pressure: 170 mmHg
